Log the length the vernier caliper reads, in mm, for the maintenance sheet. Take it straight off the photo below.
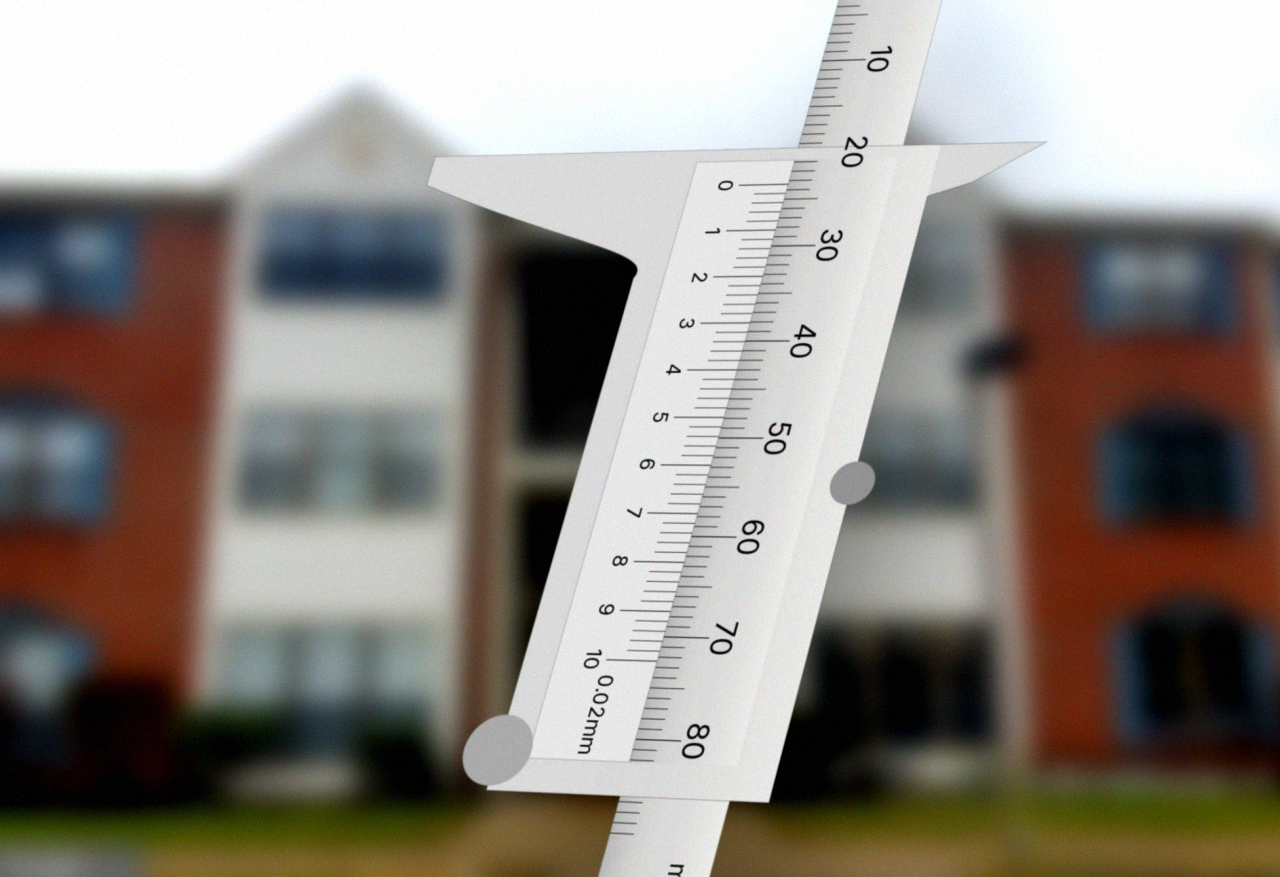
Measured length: 23.4 mm
